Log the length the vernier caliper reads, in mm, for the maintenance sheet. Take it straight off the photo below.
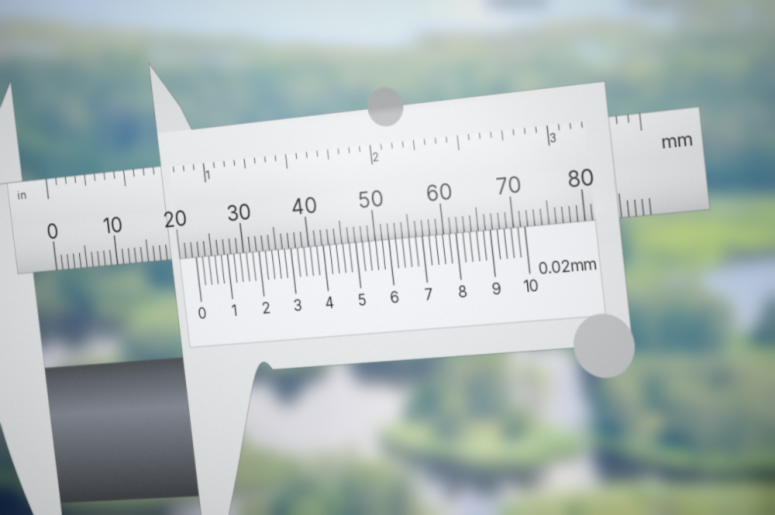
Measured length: 22.6 mm
